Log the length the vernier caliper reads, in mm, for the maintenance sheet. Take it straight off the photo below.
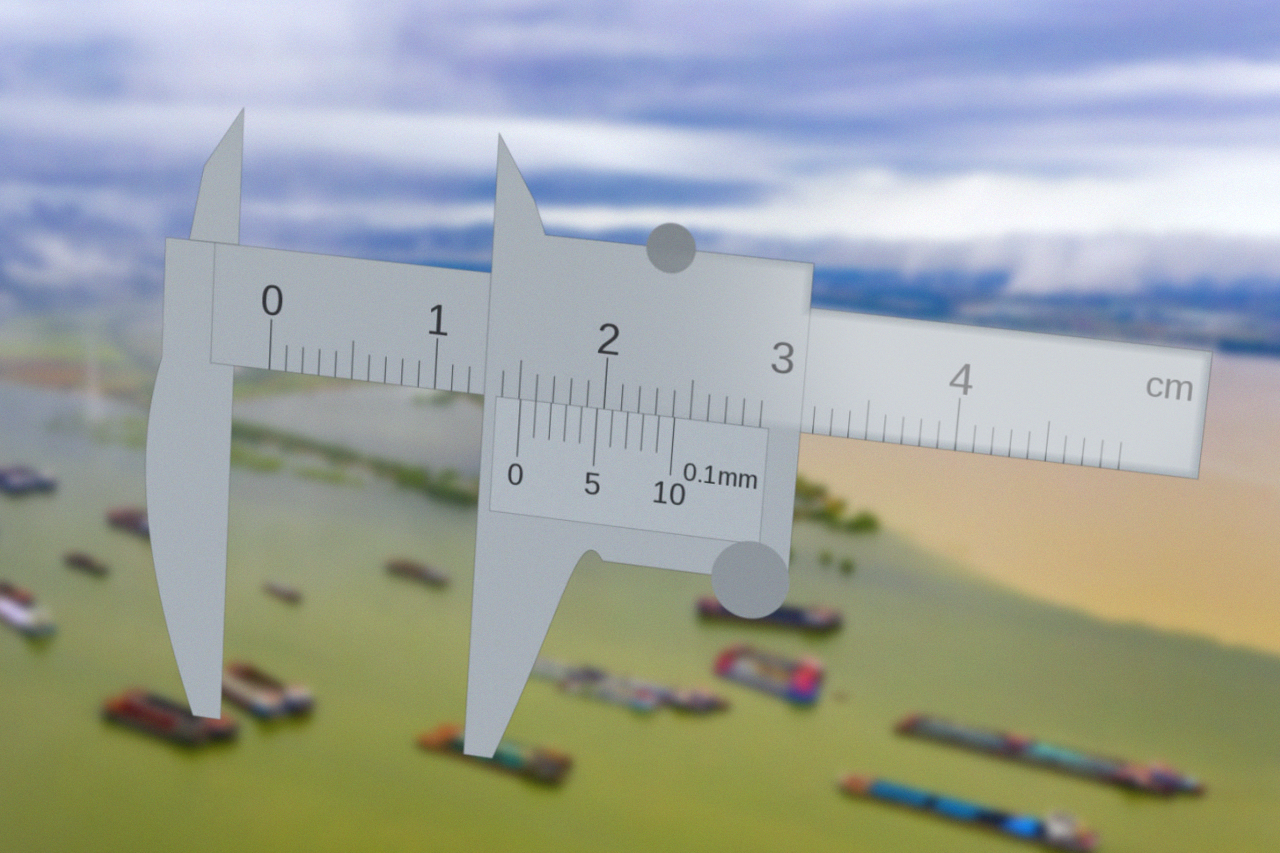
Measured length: 15.1 mm
